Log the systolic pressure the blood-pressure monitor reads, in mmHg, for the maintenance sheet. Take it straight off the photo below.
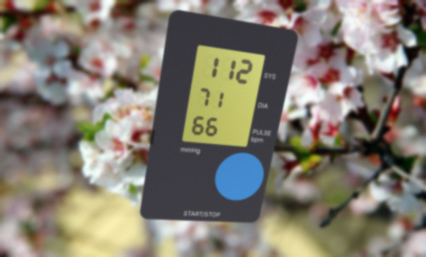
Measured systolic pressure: 112 mmHg
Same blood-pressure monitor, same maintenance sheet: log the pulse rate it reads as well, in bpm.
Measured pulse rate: 66 bpm
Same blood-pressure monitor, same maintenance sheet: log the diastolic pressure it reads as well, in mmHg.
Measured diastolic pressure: 71 mmHg
